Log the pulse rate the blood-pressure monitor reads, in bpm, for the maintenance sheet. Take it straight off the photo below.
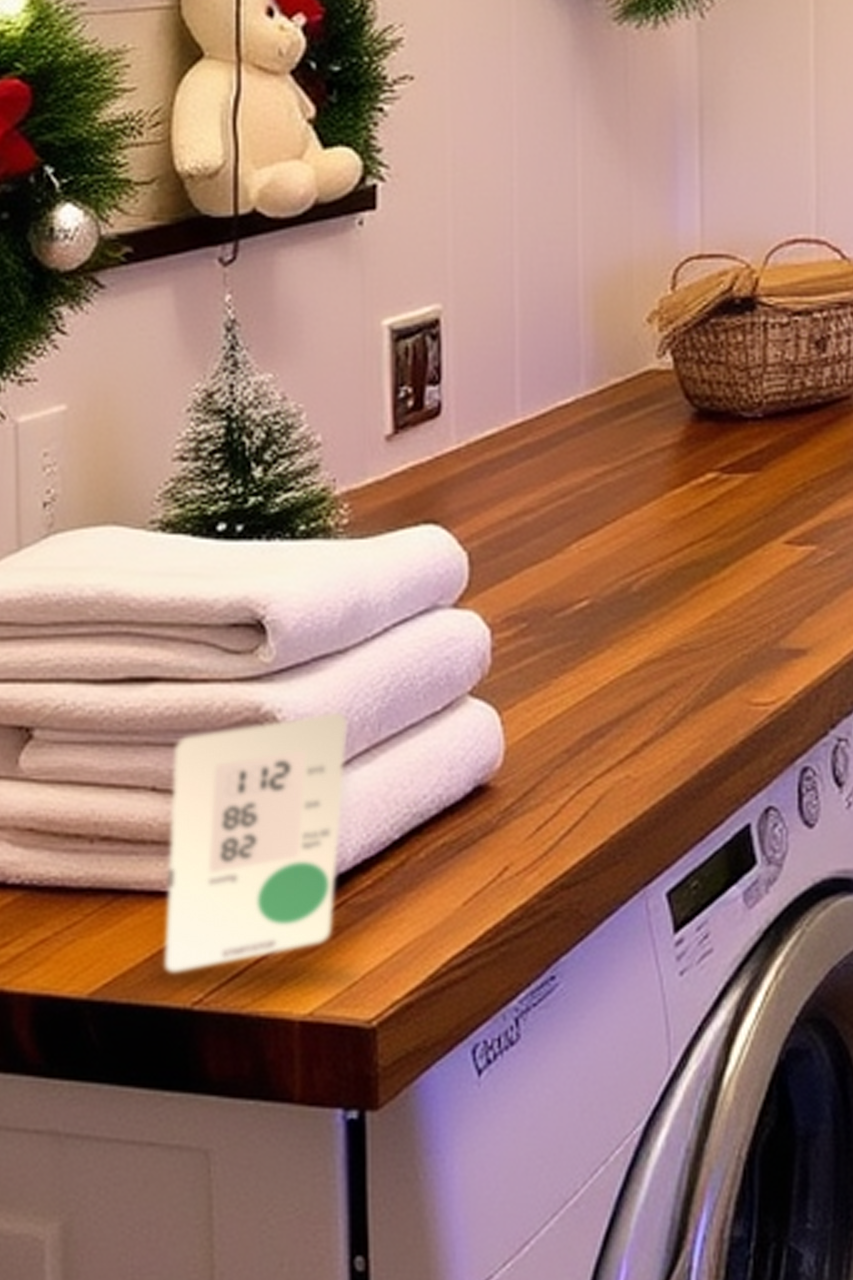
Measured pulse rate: 82 bpm
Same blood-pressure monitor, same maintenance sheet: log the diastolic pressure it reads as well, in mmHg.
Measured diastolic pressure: 86 mmHg
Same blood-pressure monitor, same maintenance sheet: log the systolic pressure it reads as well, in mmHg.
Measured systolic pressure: 112 mmHg
